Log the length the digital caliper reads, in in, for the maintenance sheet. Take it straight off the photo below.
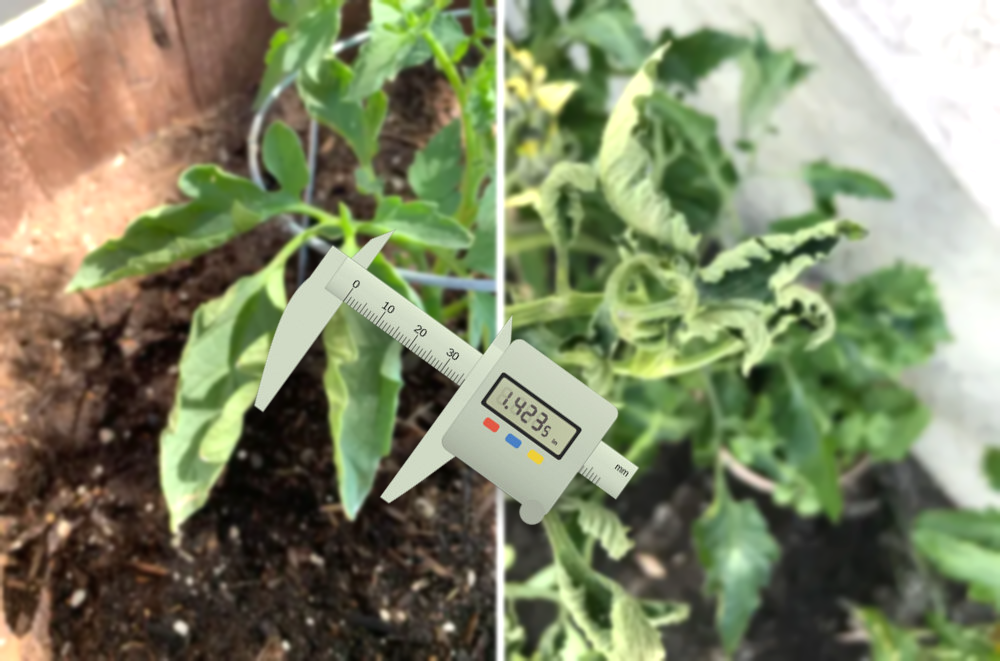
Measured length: 1.4235 in
